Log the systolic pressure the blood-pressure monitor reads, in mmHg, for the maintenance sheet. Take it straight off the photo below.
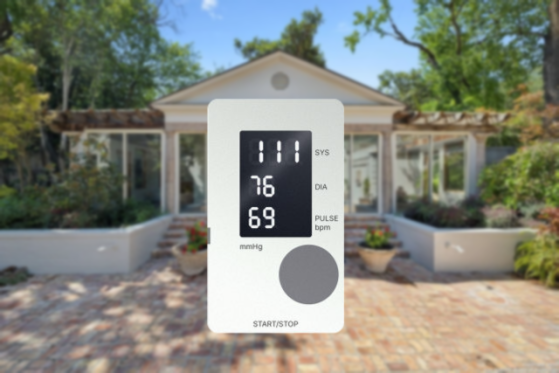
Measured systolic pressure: 111 mmHg
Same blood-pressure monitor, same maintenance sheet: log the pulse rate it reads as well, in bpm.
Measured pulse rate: 69 bpm
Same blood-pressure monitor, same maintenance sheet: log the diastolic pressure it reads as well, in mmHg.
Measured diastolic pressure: 76 mmHg
